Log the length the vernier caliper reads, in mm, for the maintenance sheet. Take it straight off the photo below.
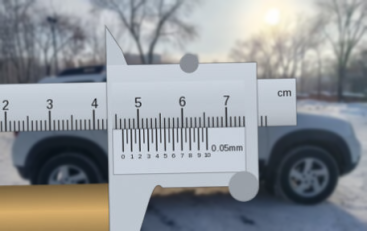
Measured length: 46.5 mm
